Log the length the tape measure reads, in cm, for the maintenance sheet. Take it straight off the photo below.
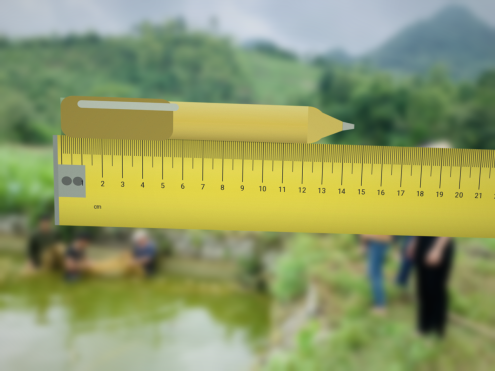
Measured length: 14.5 cm
